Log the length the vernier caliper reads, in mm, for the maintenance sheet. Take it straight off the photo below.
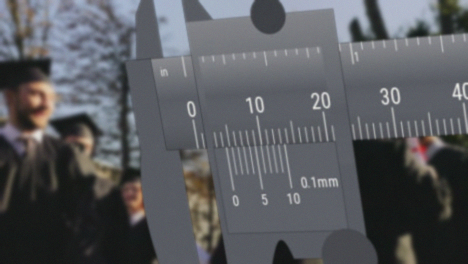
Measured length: 4.5 mm
